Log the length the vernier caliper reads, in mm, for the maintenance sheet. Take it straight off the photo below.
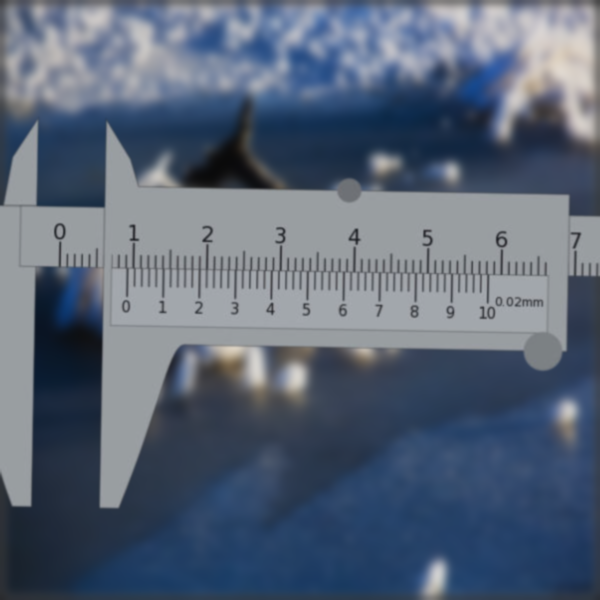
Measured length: 9.2 mm
